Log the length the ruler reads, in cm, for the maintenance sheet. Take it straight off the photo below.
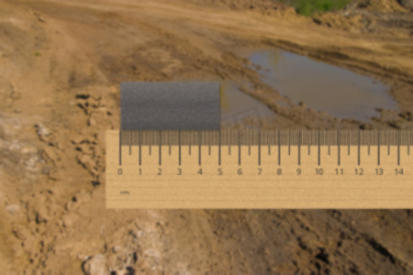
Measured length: 5 cm
